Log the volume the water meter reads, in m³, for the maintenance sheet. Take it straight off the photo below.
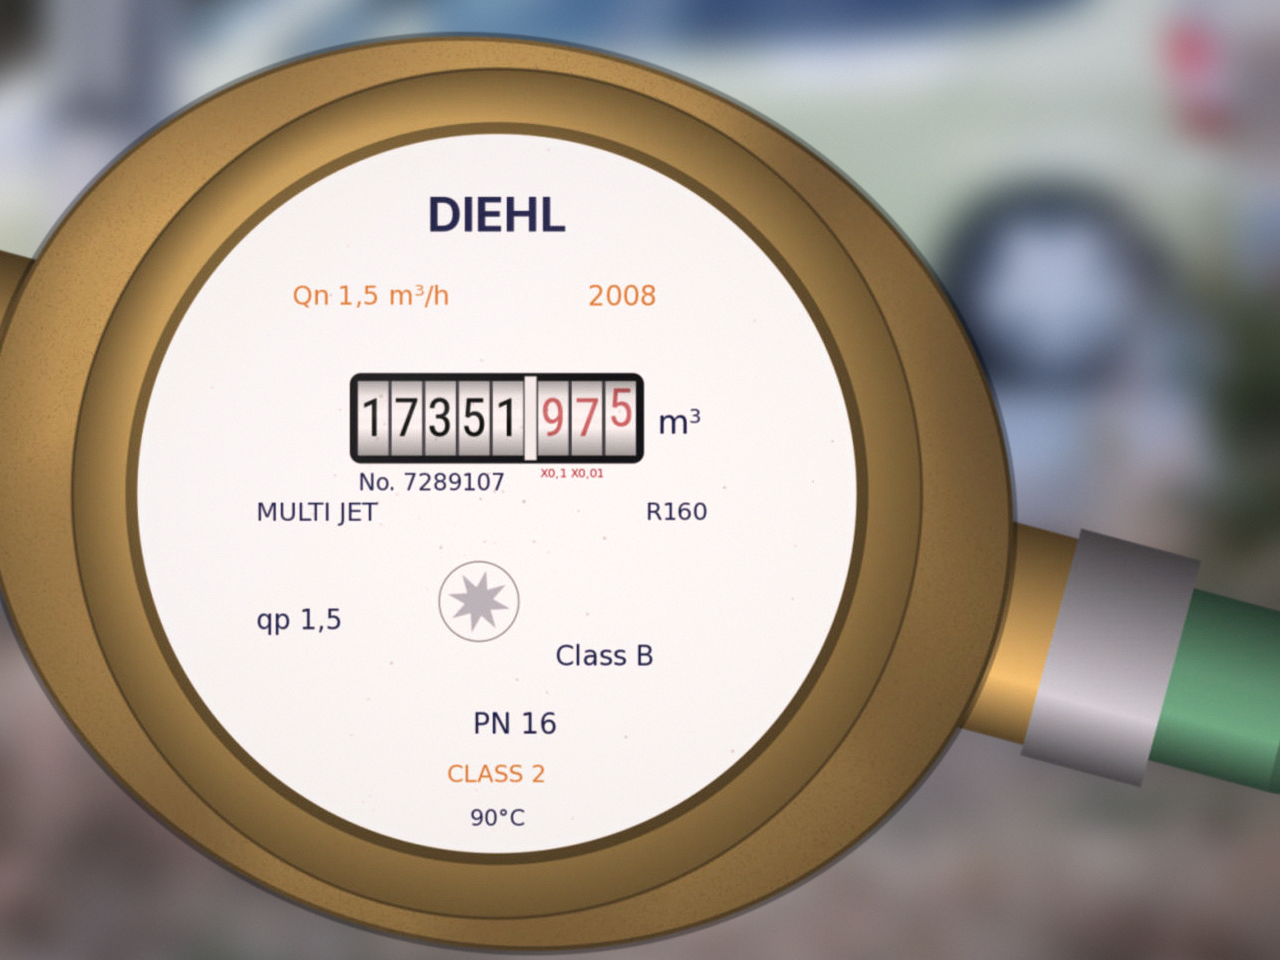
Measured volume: 17351.975 m³
